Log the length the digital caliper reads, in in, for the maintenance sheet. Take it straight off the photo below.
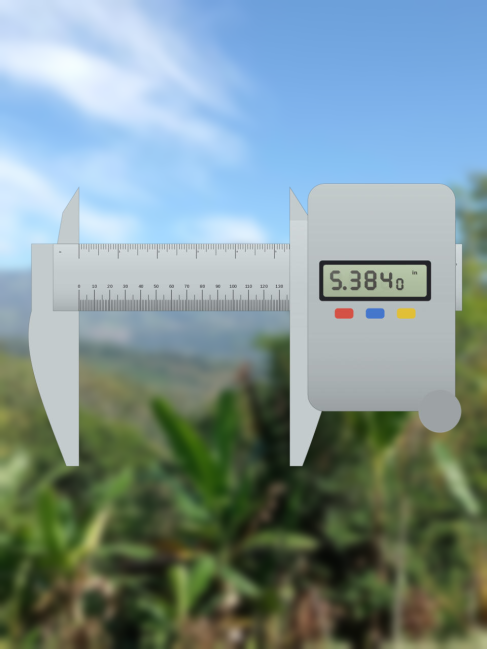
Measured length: 5.3840 in
